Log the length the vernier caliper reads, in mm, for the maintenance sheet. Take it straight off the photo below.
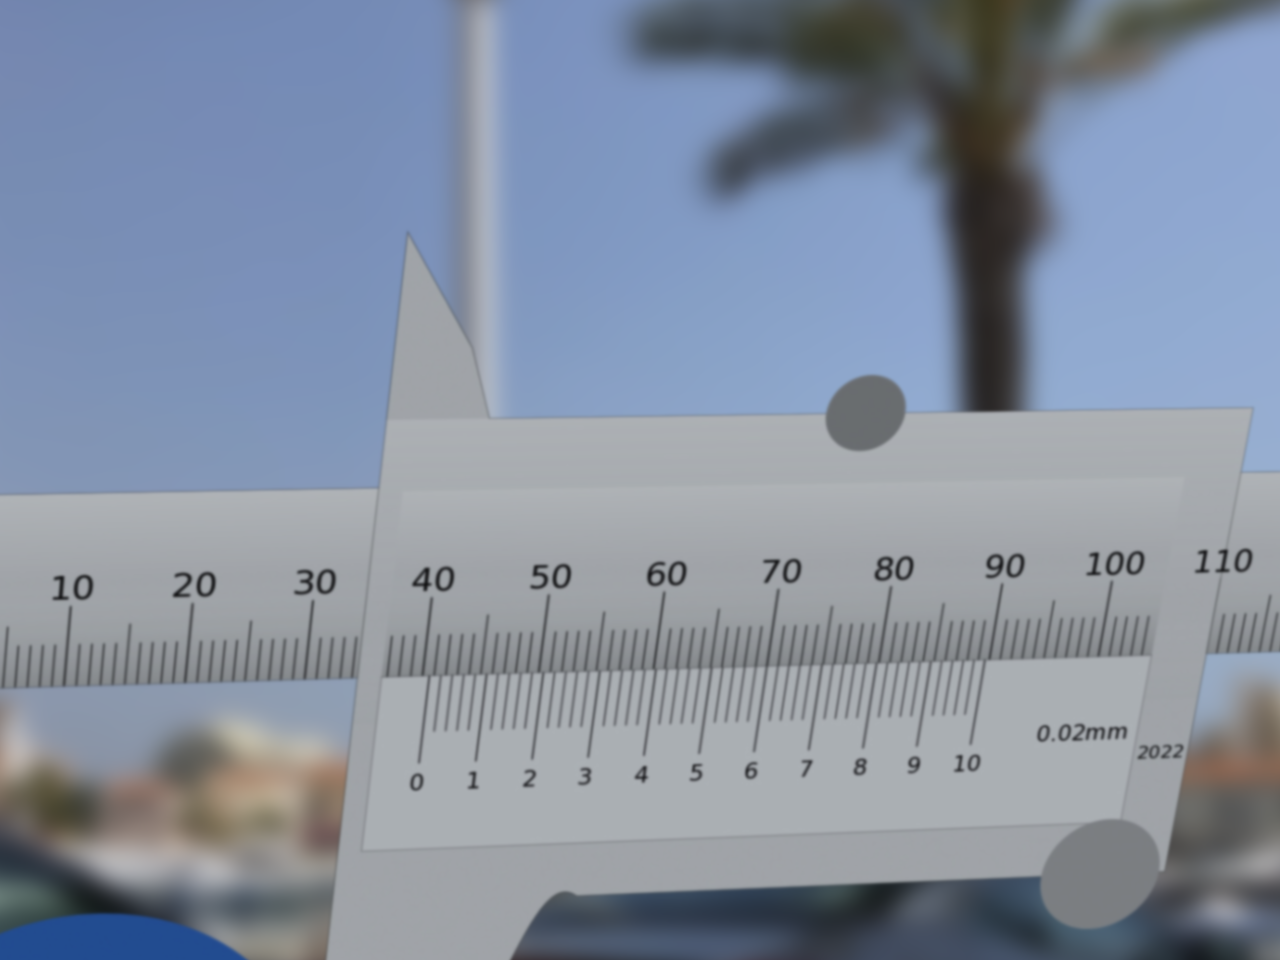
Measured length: 40.6 mm
